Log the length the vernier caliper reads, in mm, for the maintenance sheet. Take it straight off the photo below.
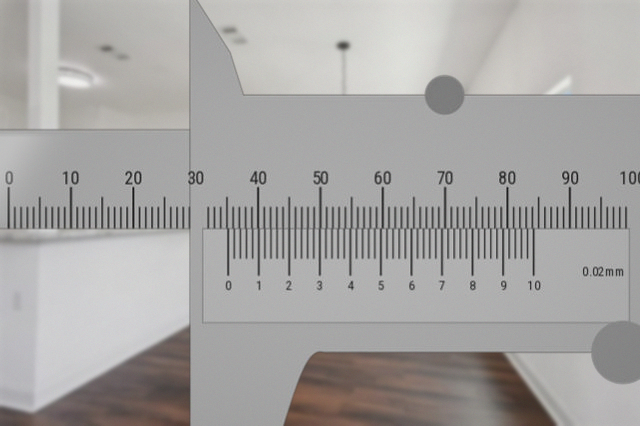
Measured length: 35.2 mm
